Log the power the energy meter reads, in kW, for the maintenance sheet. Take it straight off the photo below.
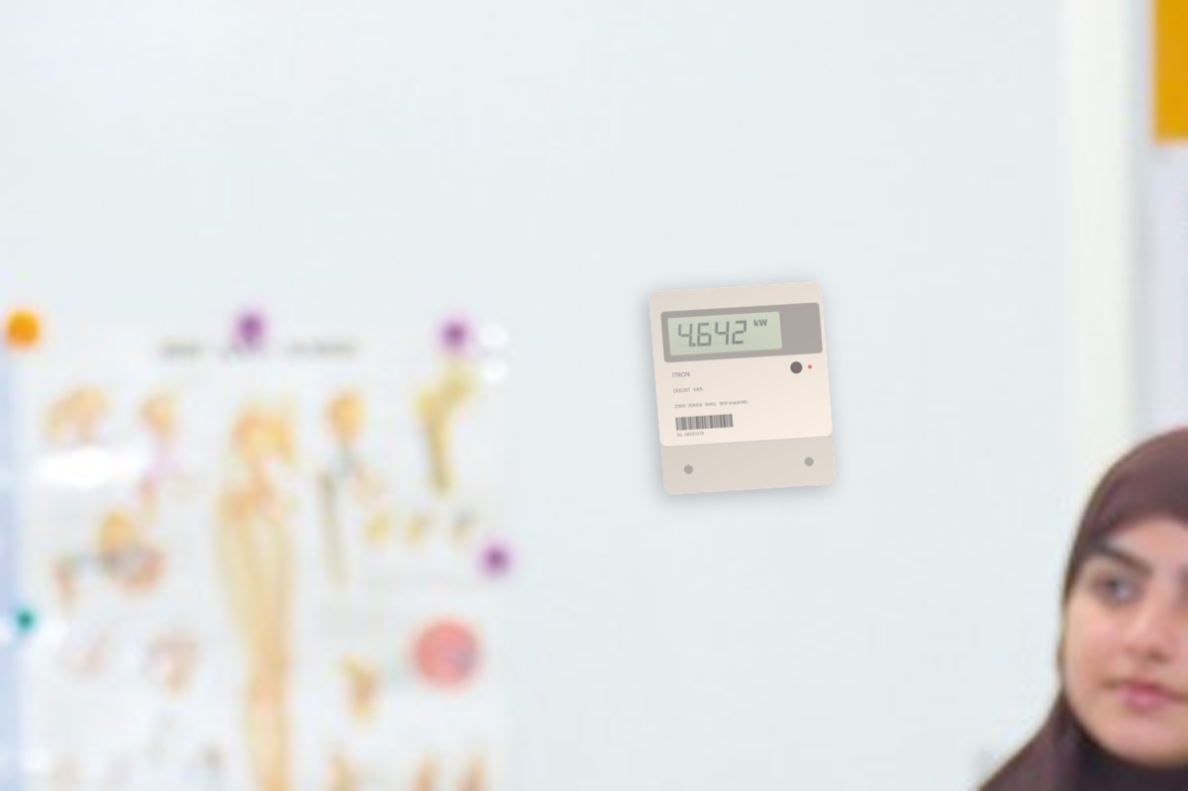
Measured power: 4.642 kW
